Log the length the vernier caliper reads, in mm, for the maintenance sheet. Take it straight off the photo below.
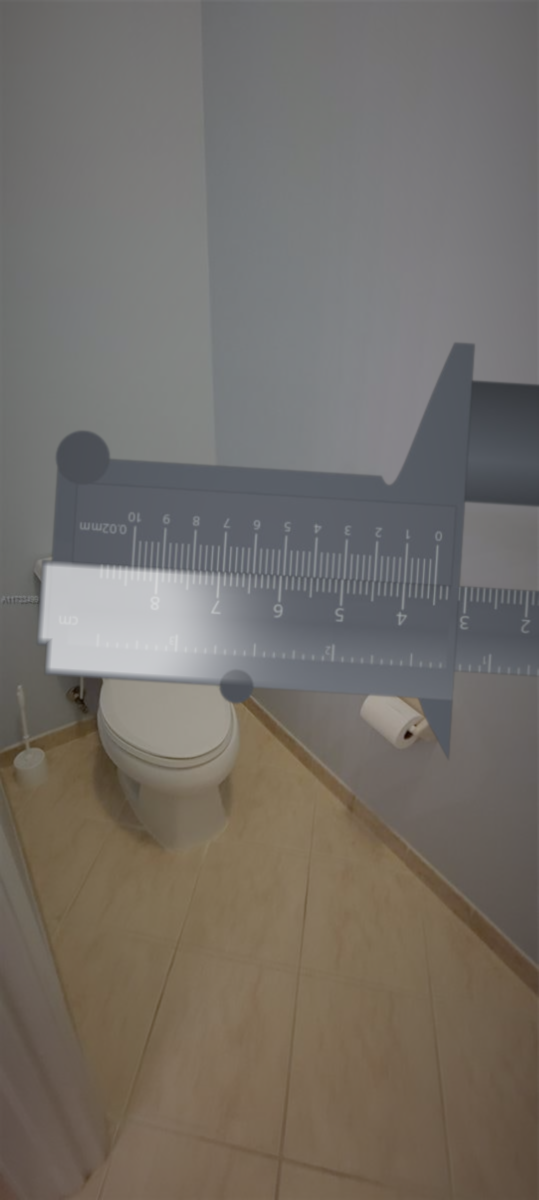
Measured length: 35.0 mm
